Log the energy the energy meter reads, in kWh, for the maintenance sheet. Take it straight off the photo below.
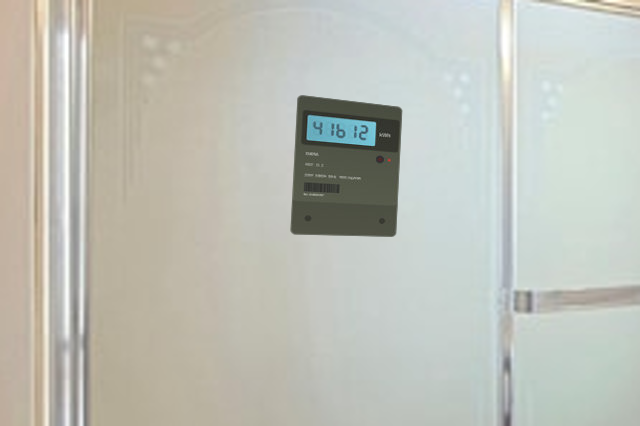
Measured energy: 41612 kWh
